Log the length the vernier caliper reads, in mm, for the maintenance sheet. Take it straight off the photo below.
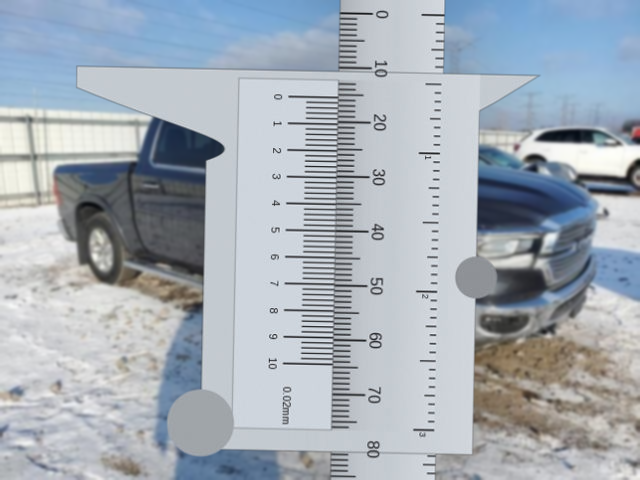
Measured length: 15.5 mm
